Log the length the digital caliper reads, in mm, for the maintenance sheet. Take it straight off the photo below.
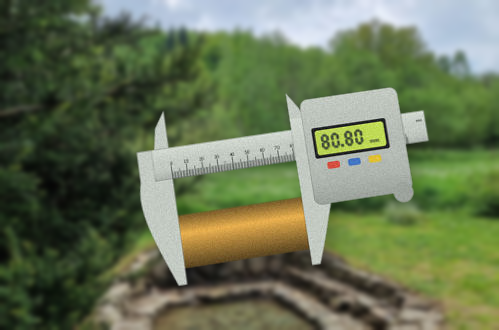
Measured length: 80.80 mm
